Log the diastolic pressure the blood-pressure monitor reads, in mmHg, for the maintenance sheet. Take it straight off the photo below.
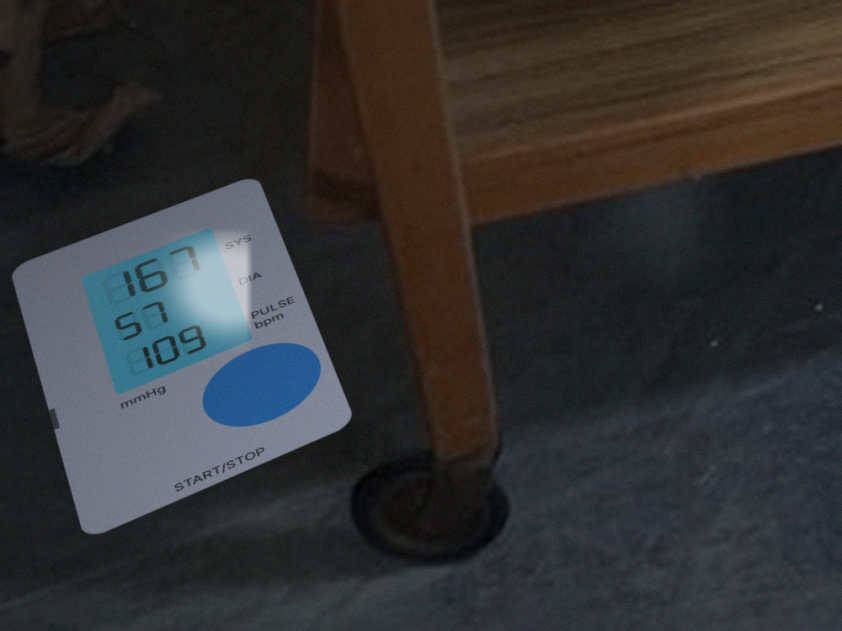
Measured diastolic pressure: 57 mmHg
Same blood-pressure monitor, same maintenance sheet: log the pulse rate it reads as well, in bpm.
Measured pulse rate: 109 bpm
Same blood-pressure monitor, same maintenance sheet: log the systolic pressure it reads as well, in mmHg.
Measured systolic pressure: 167 mmHg
